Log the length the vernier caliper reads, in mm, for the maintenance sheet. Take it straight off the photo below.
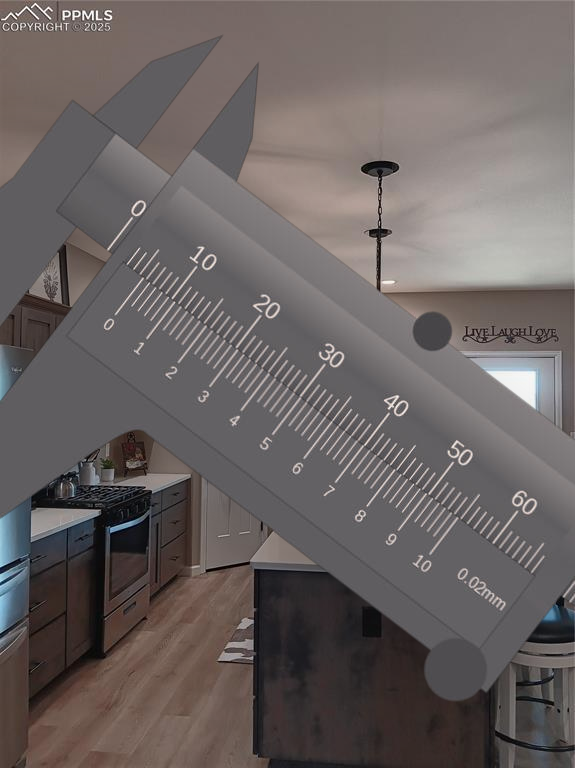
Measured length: 5.6 mm
